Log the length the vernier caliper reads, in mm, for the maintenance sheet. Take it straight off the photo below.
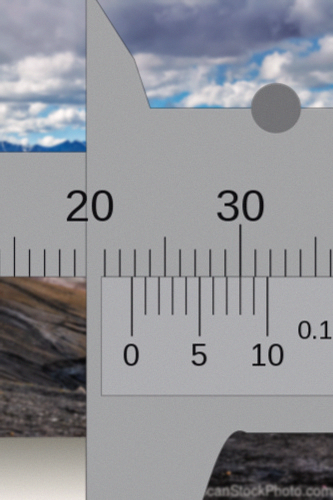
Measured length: 22.8 mm
